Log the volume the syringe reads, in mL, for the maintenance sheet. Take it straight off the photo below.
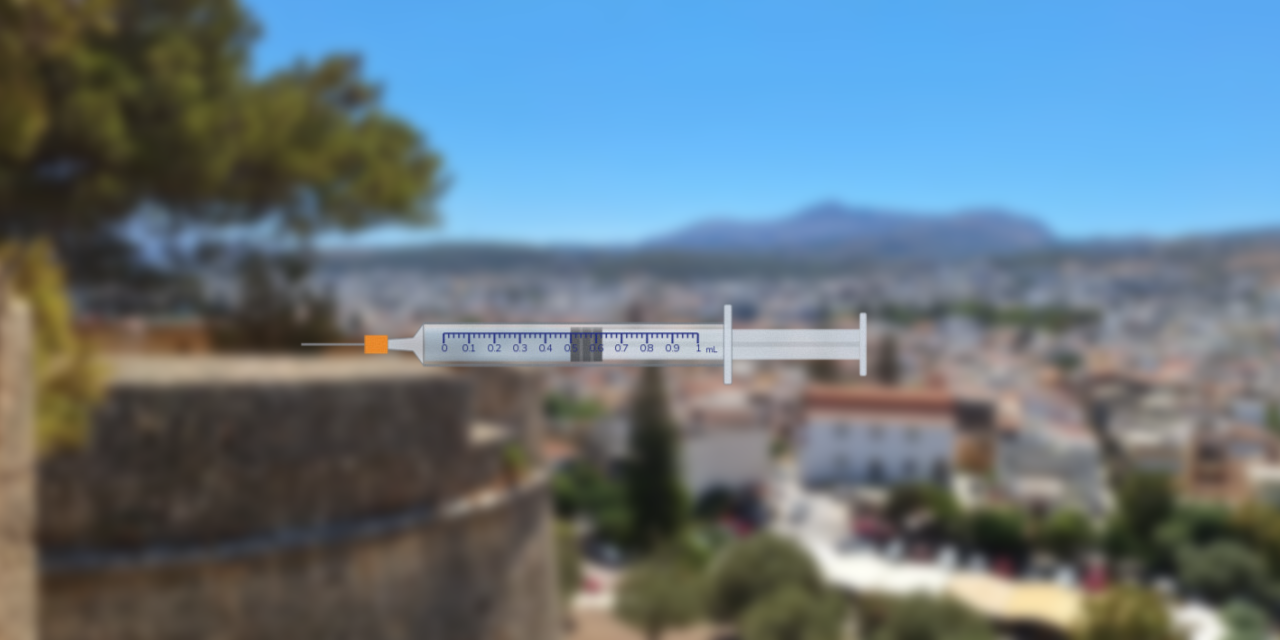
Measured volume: 0.5 mL
